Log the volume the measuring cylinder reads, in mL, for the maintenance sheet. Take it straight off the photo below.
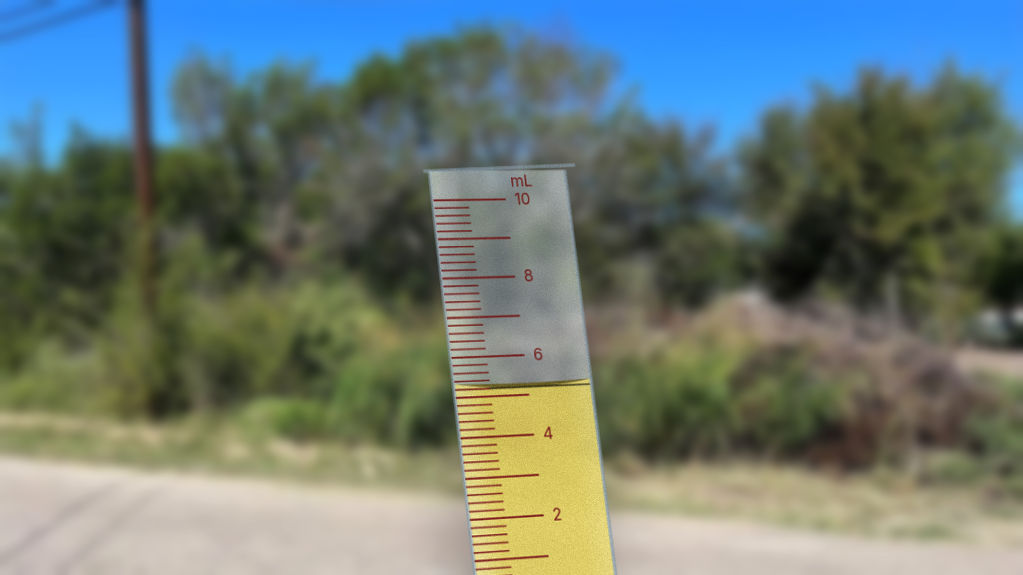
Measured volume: 5.2 mL
